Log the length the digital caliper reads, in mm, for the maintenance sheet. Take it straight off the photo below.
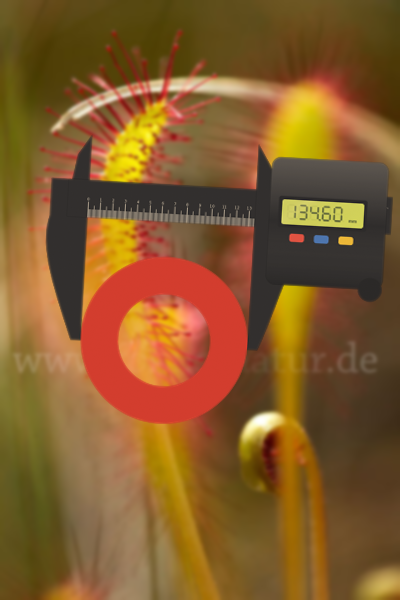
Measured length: 134.60 mm
